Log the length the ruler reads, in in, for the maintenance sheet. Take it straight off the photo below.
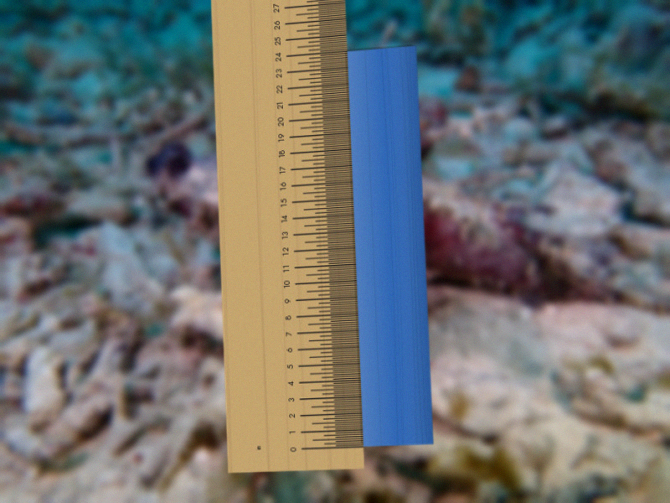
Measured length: 24 in
